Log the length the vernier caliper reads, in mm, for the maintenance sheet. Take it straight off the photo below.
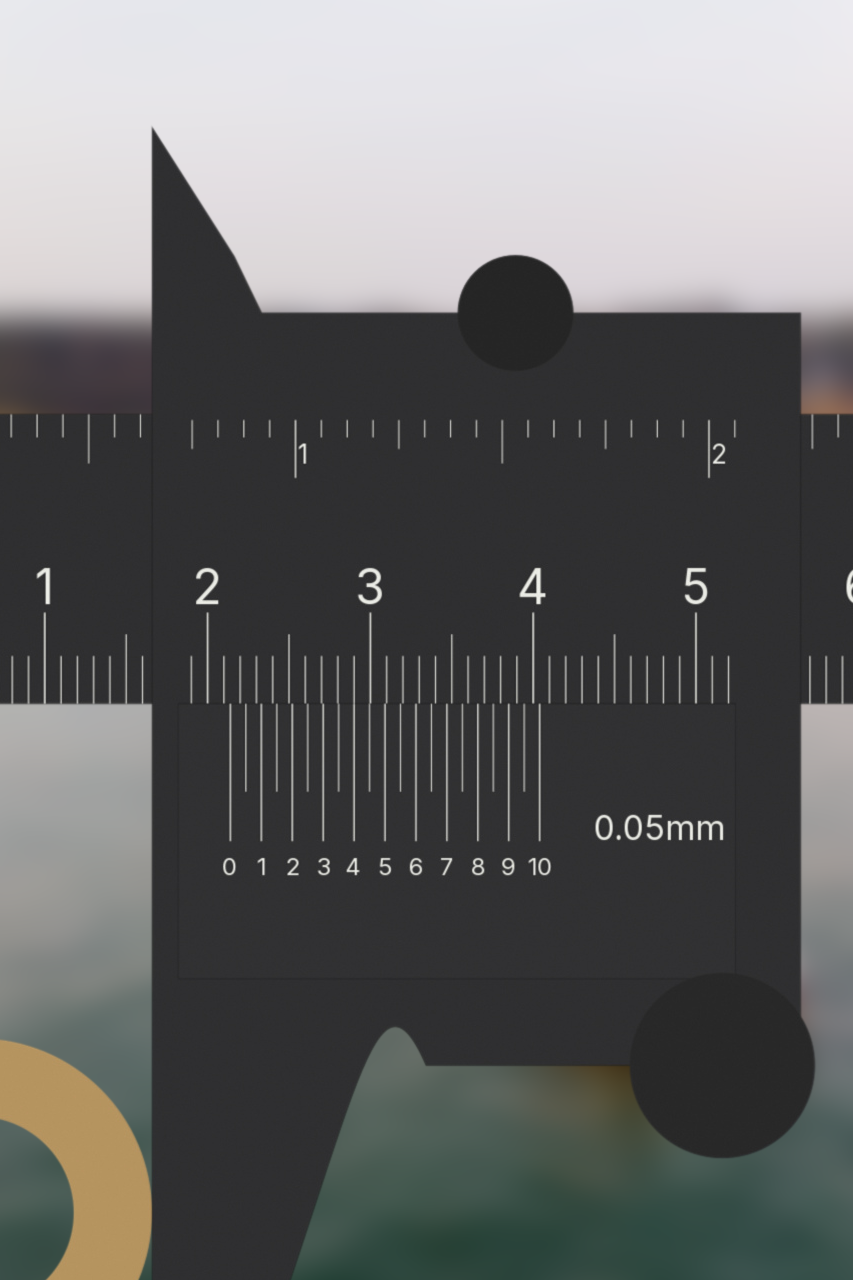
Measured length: 21.4 mm
